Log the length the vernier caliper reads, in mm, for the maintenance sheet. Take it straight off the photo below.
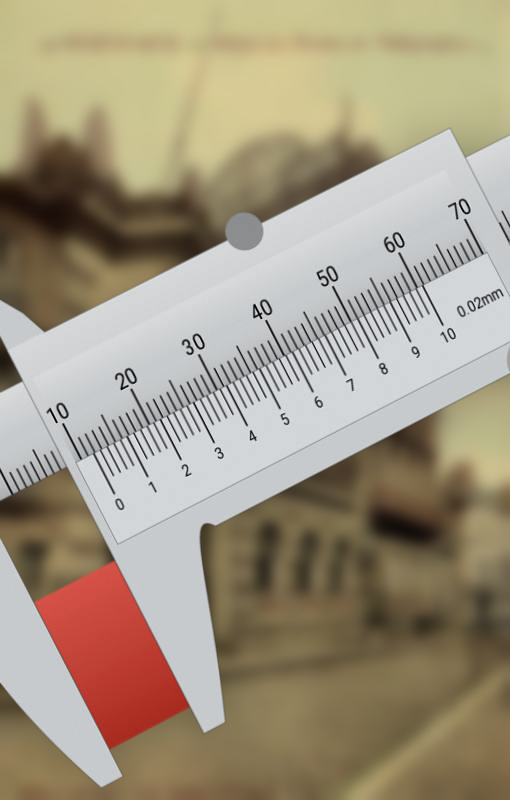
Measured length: 11.8 mm
